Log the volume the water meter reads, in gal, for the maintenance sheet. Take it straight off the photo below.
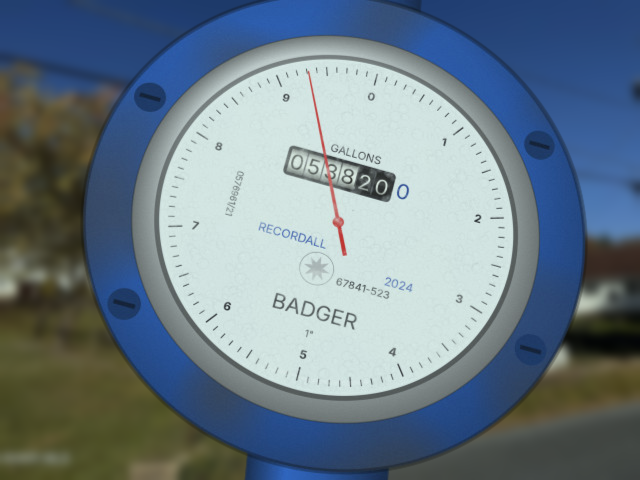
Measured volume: 538199.3 gal
